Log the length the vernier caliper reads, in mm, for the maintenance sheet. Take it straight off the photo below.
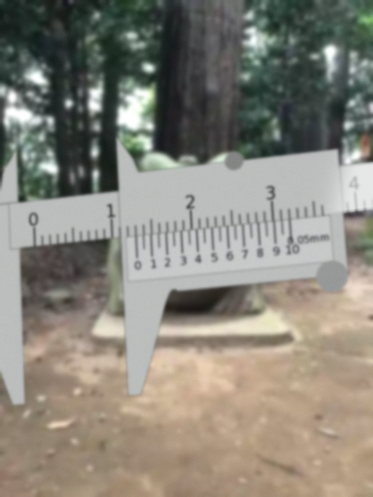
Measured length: 13.0 mm
